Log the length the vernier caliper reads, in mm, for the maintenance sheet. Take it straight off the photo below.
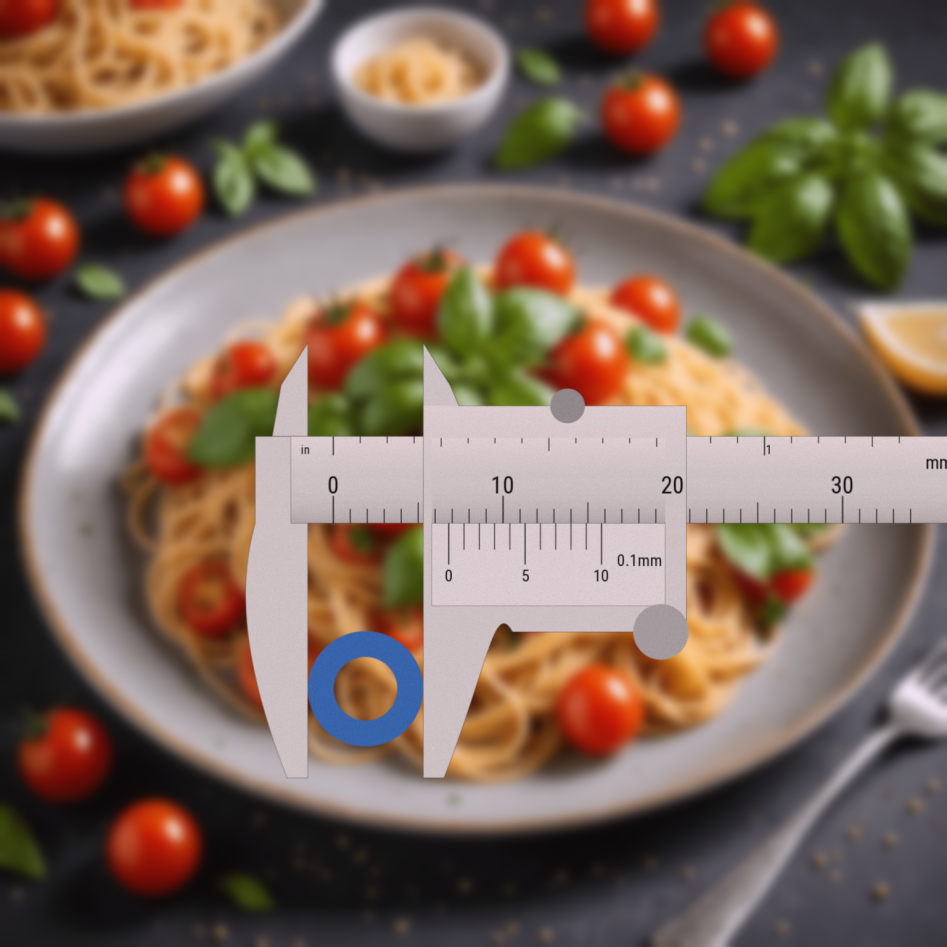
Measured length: 6.8 mm
